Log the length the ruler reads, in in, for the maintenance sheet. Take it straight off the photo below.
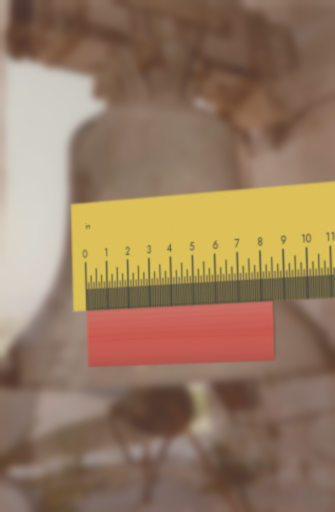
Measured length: 8.5 in
